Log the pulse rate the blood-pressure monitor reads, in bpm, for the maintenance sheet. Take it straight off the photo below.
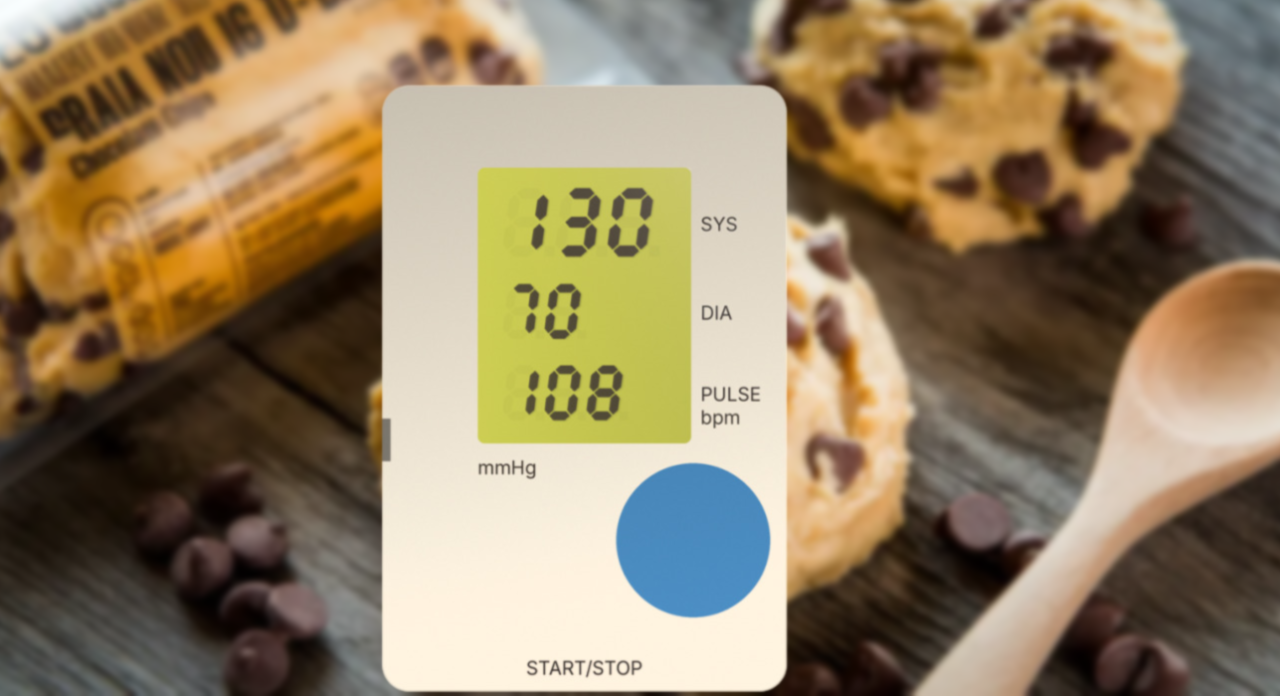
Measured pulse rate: 108 bpm
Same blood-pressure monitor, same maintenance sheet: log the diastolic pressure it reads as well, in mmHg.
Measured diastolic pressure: 70 mmHg
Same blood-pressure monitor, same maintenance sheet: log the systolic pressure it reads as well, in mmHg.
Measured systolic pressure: 130 mmHg
